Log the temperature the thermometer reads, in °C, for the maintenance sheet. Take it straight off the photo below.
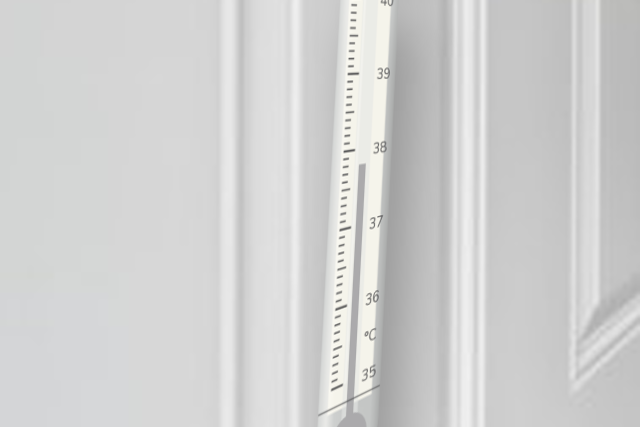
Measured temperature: 37.8 °C
